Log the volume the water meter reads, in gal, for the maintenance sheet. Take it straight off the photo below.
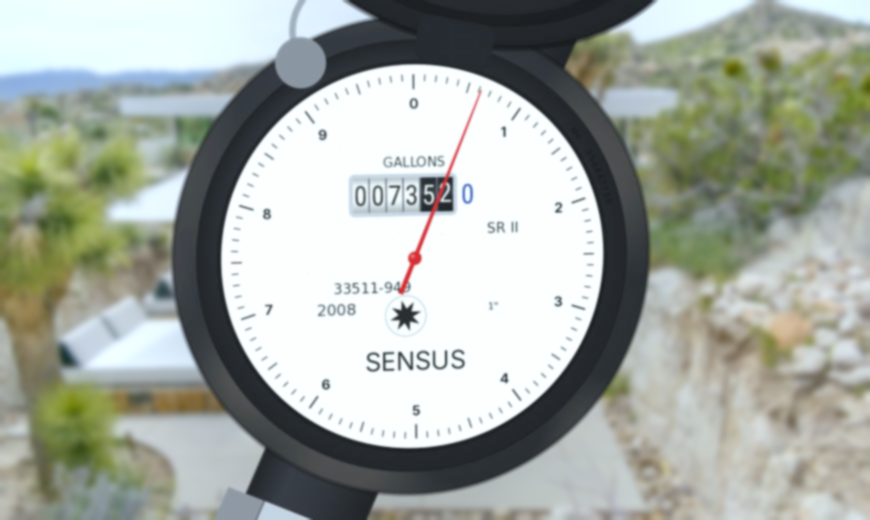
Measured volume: 73520.6 gal
